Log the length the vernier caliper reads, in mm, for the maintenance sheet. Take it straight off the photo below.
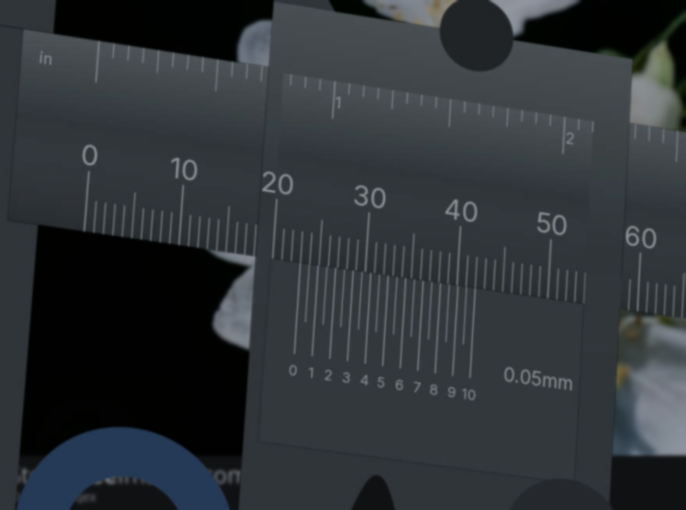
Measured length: 23.0 mm
